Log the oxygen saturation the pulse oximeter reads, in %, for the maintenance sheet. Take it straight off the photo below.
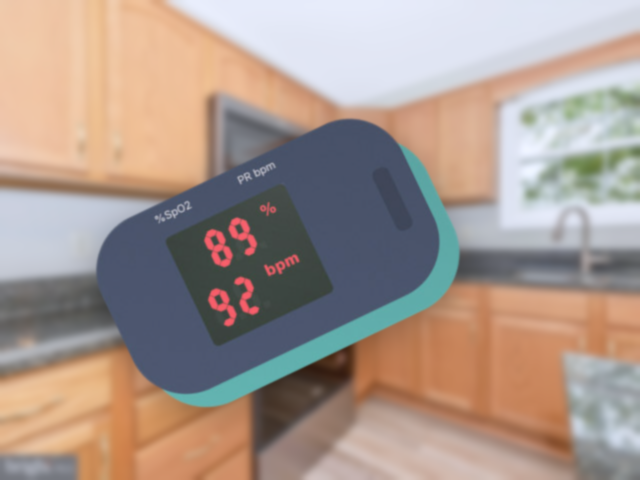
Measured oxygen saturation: 89 %
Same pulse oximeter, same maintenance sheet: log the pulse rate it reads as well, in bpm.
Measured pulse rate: 92 bpm
